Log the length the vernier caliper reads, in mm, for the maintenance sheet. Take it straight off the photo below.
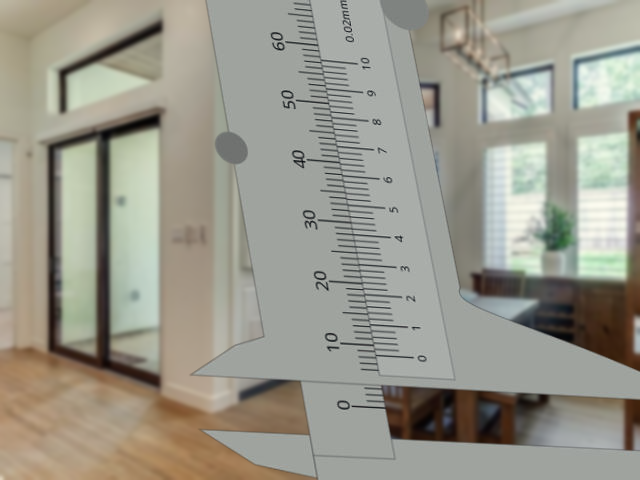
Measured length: 8.4 mm
